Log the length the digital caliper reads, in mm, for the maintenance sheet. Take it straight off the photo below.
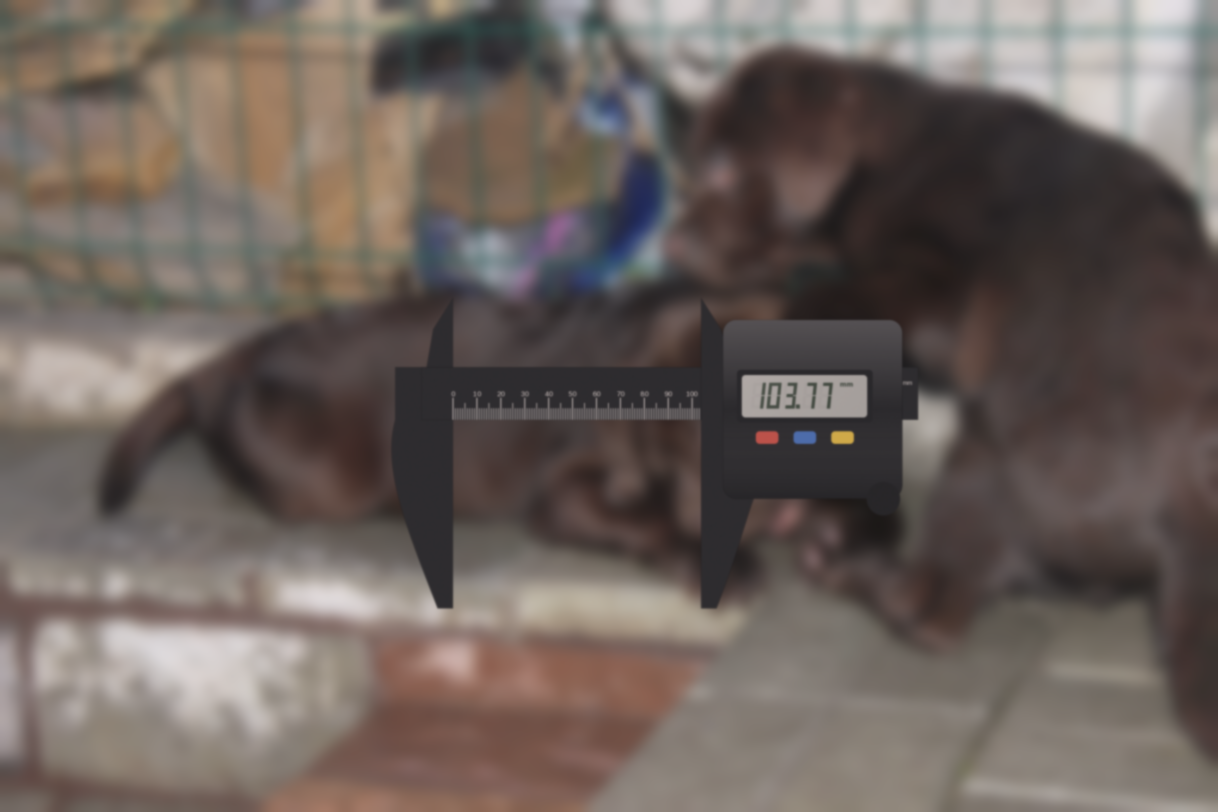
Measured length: 103.77 mm
